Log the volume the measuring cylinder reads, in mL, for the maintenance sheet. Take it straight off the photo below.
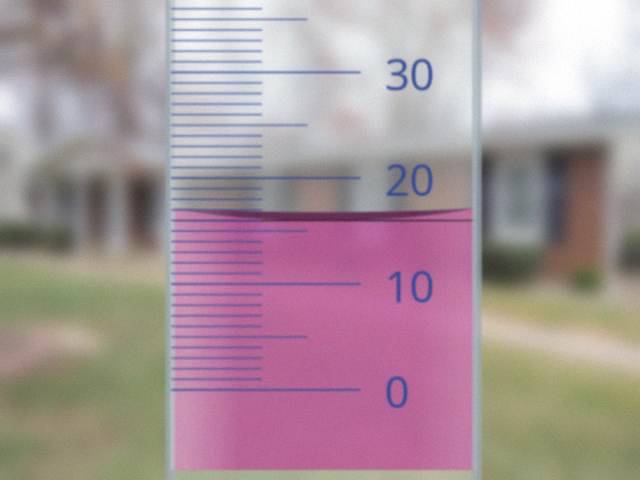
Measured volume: 16 mL
